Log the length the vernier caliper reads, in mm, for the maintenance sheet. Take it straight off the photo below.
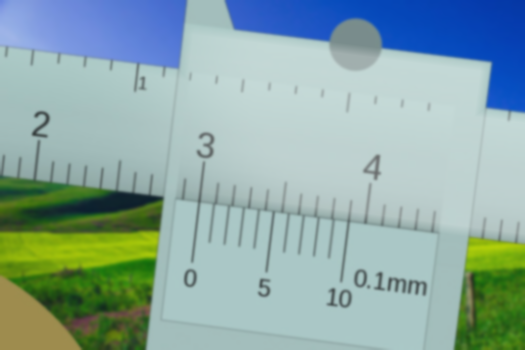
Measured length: 30.0 mm
